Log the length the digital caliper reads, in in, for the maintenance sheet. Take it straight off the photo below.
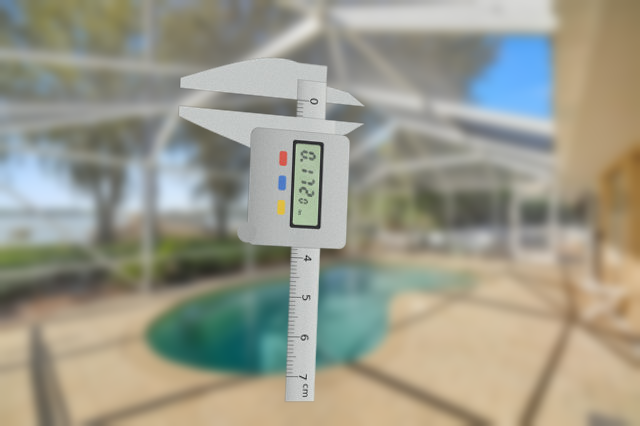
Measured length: 0.1720 in
